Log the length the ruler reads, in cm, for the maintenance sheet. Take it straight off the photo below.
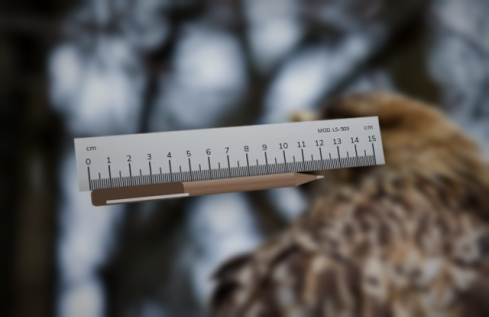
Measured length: 12 cm
